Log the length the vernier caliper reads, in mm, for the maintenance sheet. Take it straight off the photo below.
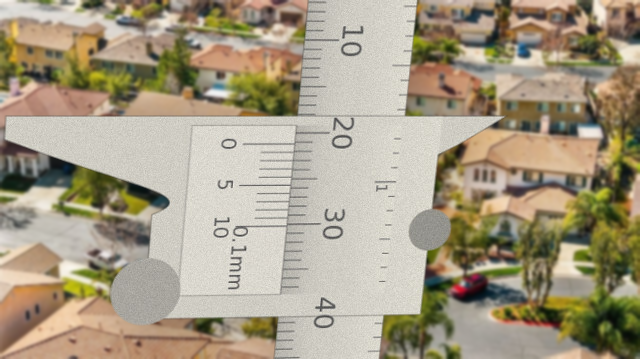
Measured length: 21.2 mm
